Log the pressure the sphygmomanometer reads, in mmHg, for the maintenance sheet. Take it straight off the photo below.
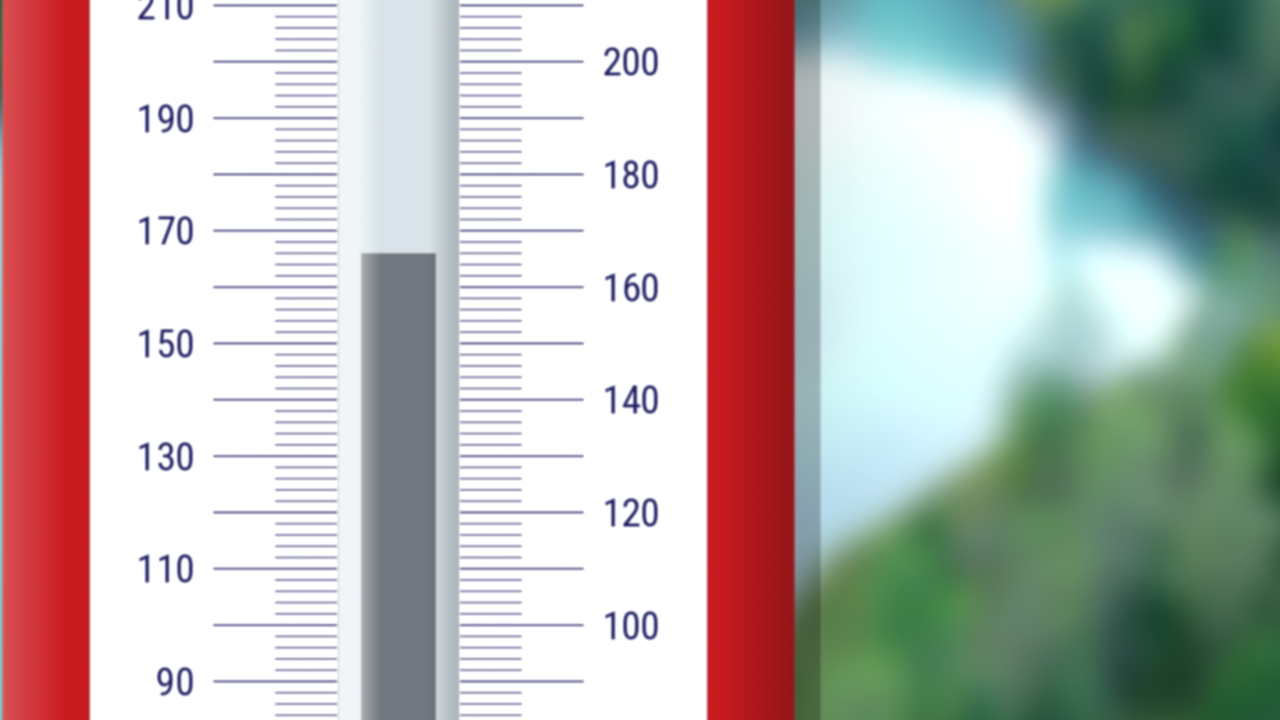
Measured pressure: 166 mmHg
